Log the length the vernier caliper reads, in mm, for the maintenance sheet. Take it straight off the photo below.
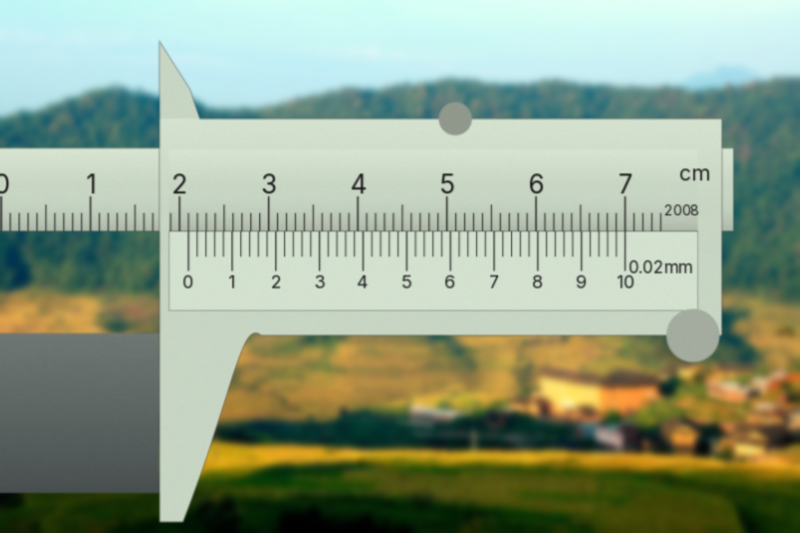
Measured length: 21.0 mm
